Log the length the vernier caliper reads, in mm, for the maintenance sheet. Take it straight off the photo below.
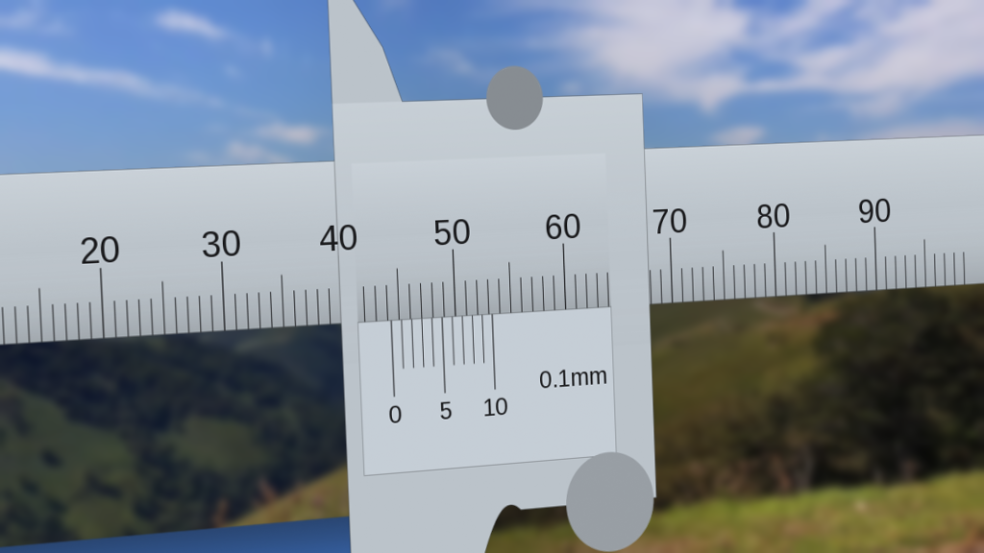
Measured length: 44.3 mm
